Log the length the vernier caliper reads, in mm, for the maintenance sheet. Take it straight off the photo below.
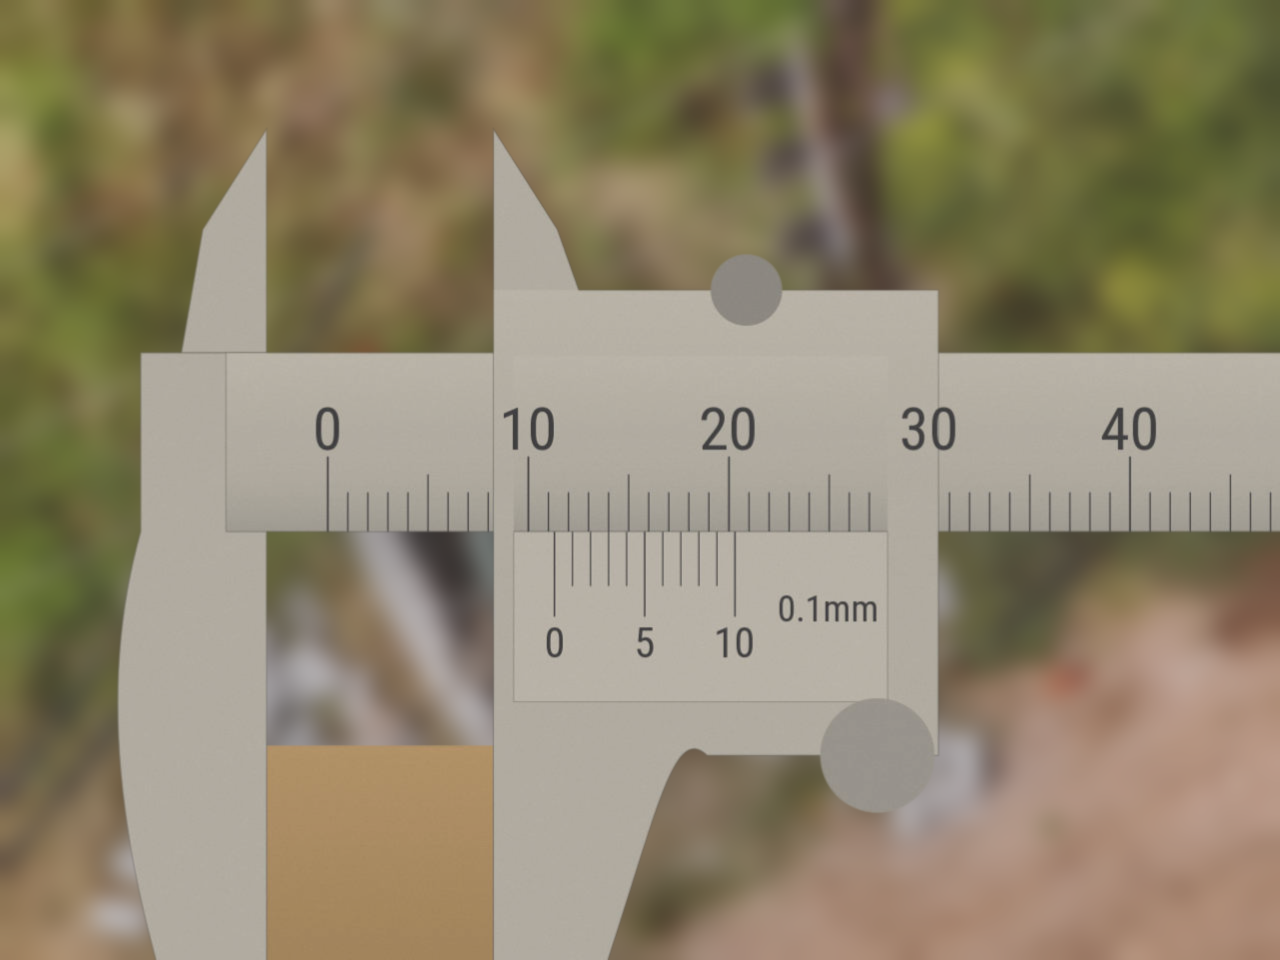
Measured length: 11.3 mm
